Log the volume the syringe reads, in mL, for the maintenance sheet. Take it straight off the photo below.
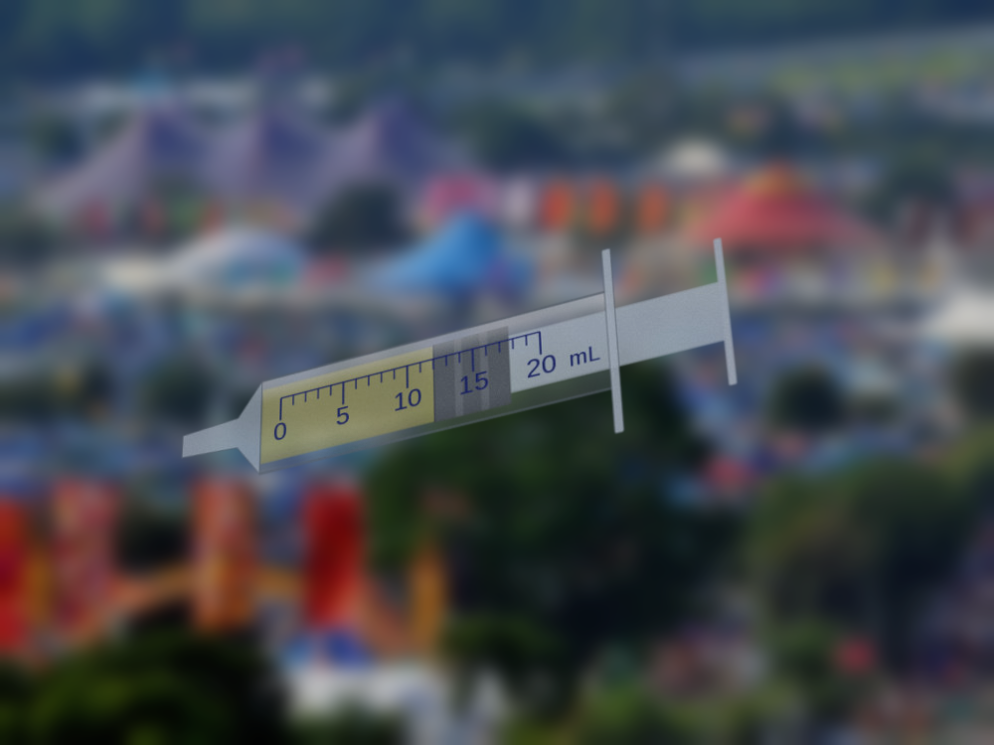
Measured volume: 12 mL
